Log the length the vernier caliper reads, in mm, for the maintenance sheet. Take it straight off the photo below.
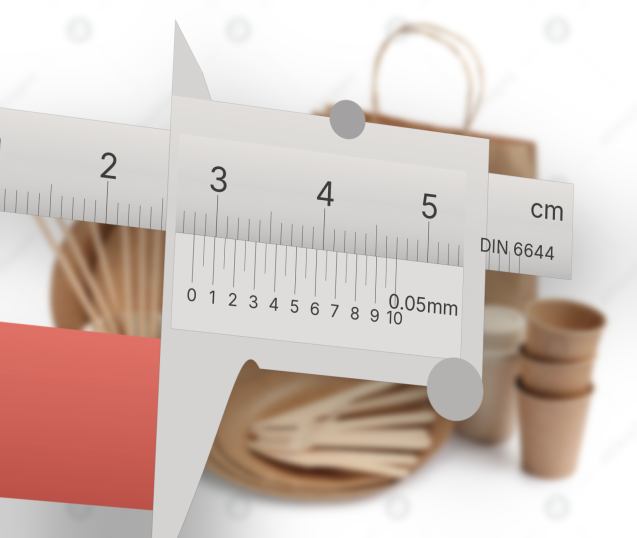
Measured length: 28.0 mm
